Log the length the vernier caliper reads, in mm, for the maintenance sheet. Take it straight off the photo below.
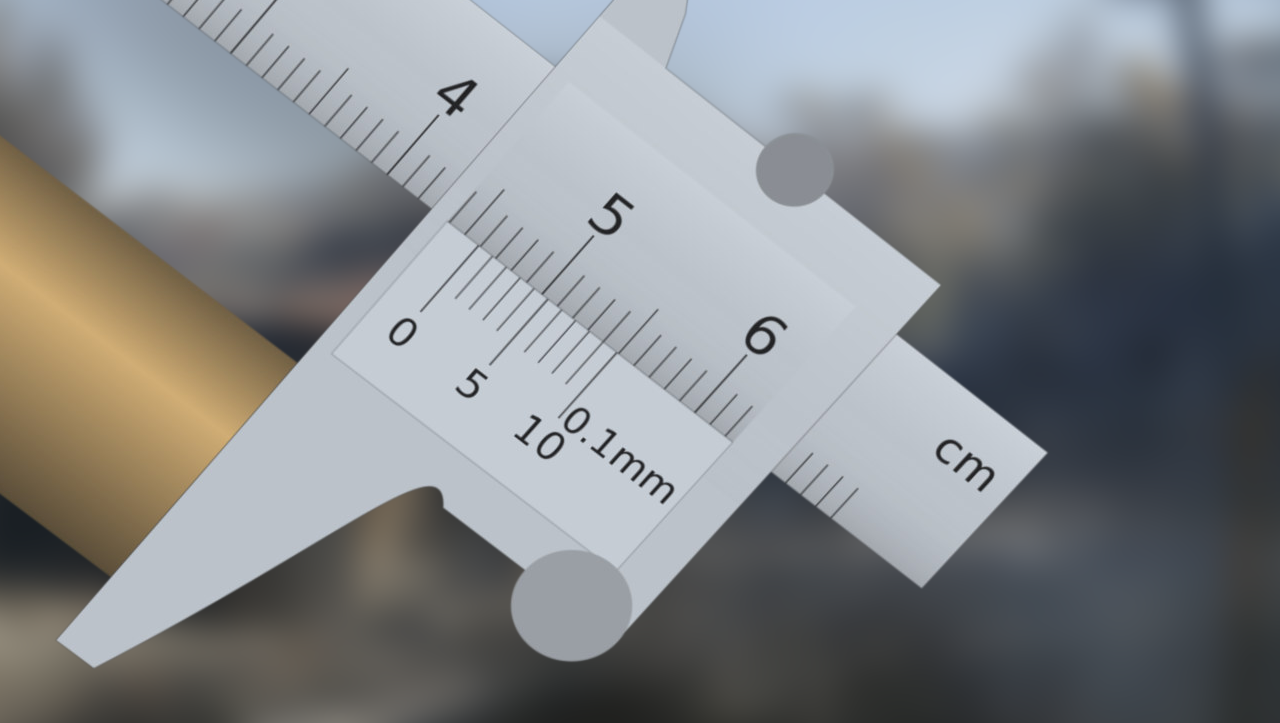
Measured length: 45.9 mm
